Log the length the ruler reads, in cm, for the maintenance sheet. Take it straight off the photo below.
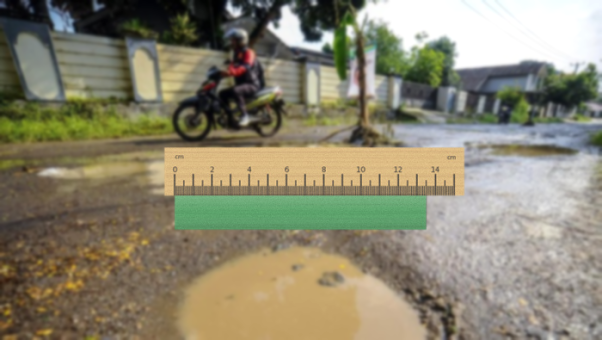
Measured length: 13.5 cm
